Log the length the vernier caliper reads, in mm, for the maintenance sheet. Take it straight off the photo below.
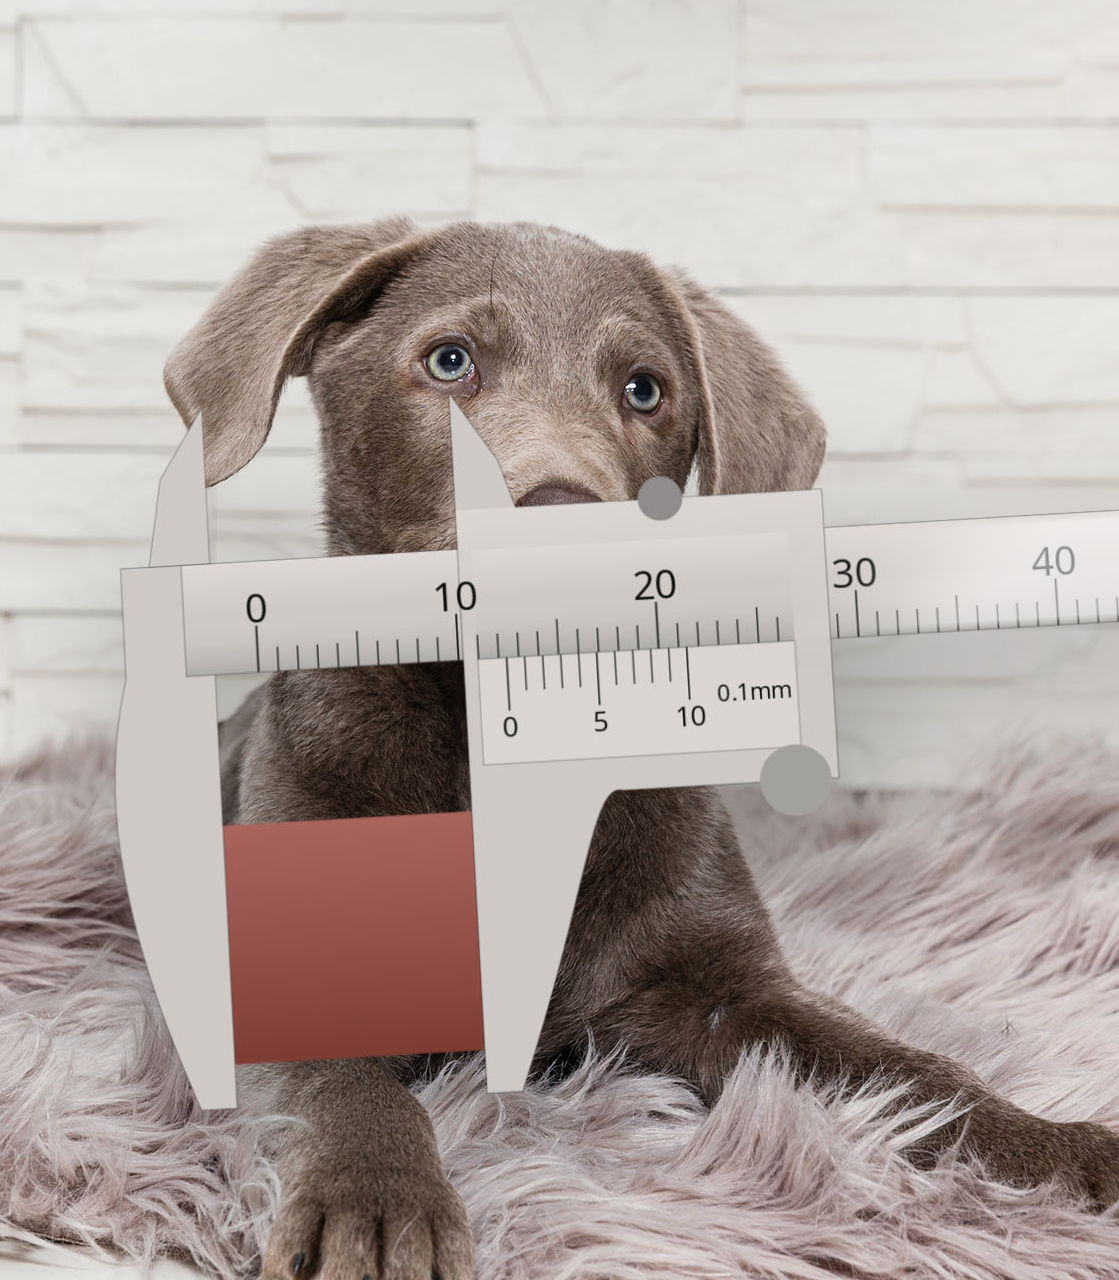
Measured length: 12.4 mm
